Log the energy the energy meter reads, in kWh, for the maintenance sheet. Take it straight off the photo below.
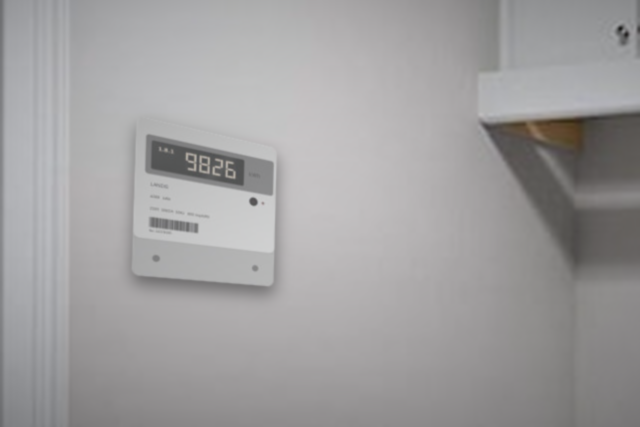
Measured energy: 9826 kWh
